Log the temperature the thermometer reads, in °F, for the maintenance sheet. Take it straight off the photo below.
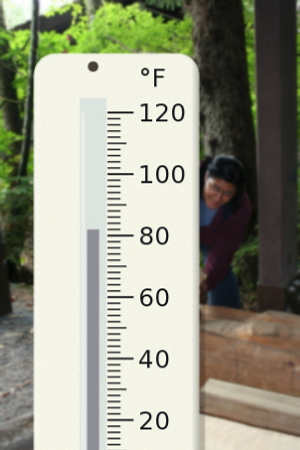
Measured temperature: 82 °F
